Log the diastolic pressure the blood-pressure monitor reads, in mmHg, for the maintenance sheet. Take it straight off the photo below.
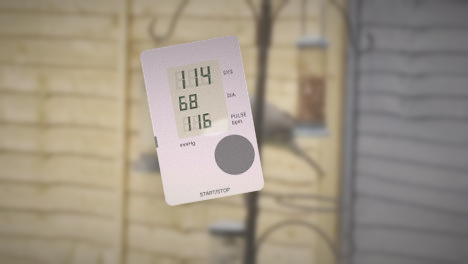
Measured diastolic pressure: 68 mmHg
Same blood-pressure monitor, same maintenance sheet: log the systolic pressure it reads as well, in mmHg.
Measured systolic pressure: 114 mmHg
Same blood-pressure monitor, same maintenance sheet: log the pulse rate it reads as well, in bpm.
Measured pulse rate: 116 bpm
